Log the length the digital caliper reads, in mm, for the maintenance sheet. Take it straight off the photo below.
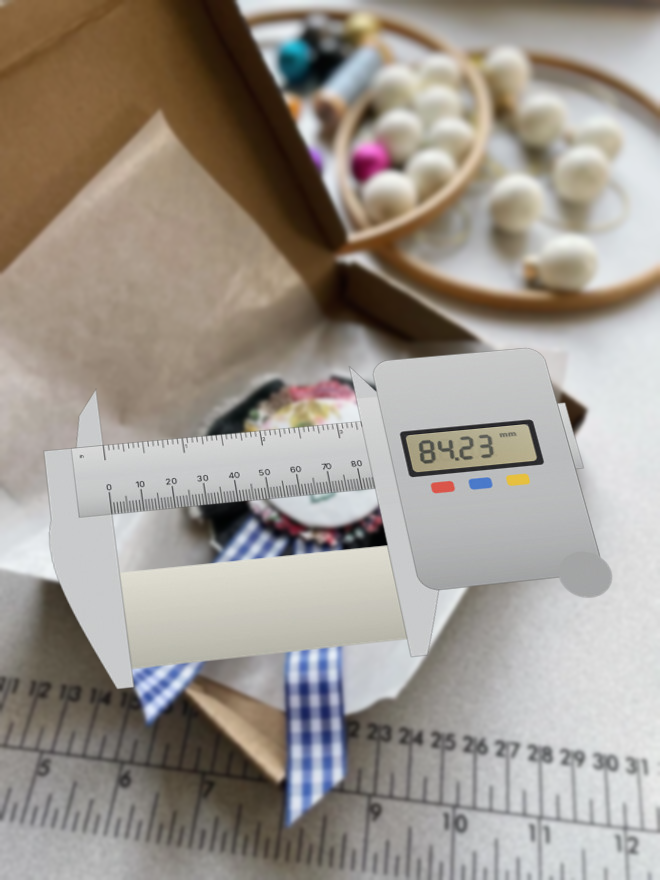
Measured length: 84.23 mm
